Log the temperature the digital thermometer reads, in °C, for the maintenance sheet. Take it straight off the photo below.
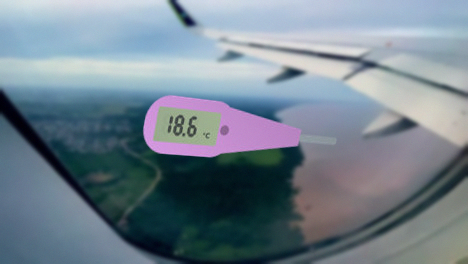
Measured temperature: 18.6 °C
